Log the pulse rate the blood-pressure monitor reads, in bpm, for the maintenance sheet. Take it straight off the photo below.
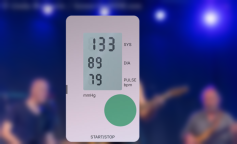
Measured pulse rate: 79 bpm
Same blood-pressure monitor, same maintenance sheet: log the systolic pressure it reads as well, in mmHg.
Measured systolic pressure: 133 mmHg
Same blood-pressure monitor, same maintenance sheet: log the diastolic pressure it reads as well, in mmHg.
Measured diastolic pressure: 89 mmHg
